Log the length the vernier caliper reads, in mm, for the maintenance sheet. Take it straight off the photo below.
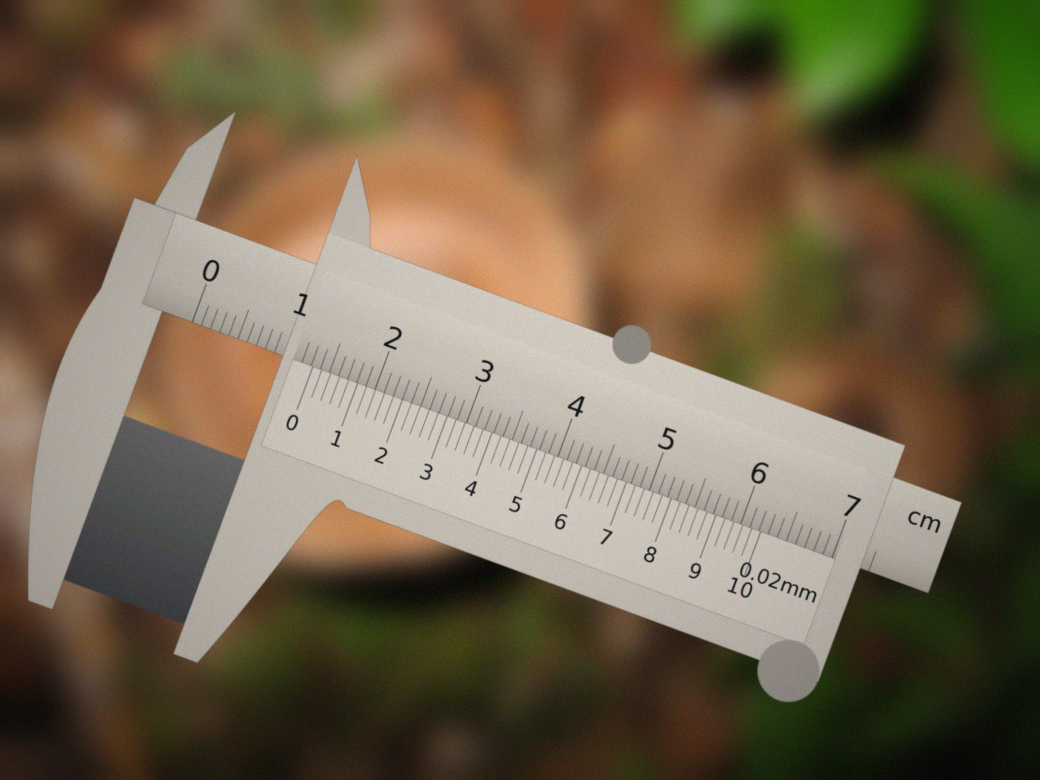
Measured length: 13.2 mm
